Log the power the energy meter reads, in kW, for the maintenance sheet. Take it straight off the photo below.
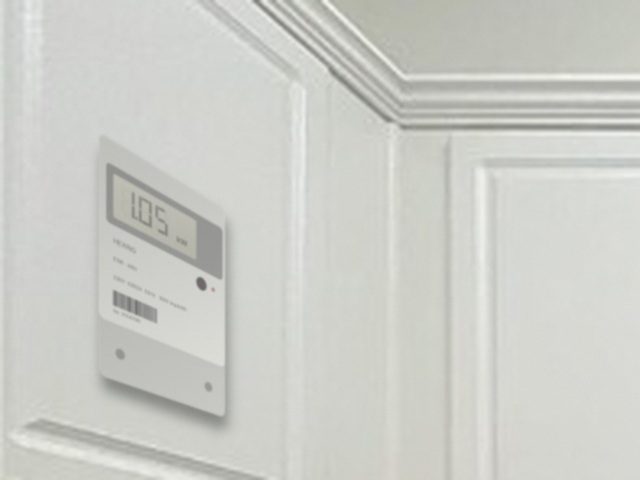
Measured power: 1.05 kW
